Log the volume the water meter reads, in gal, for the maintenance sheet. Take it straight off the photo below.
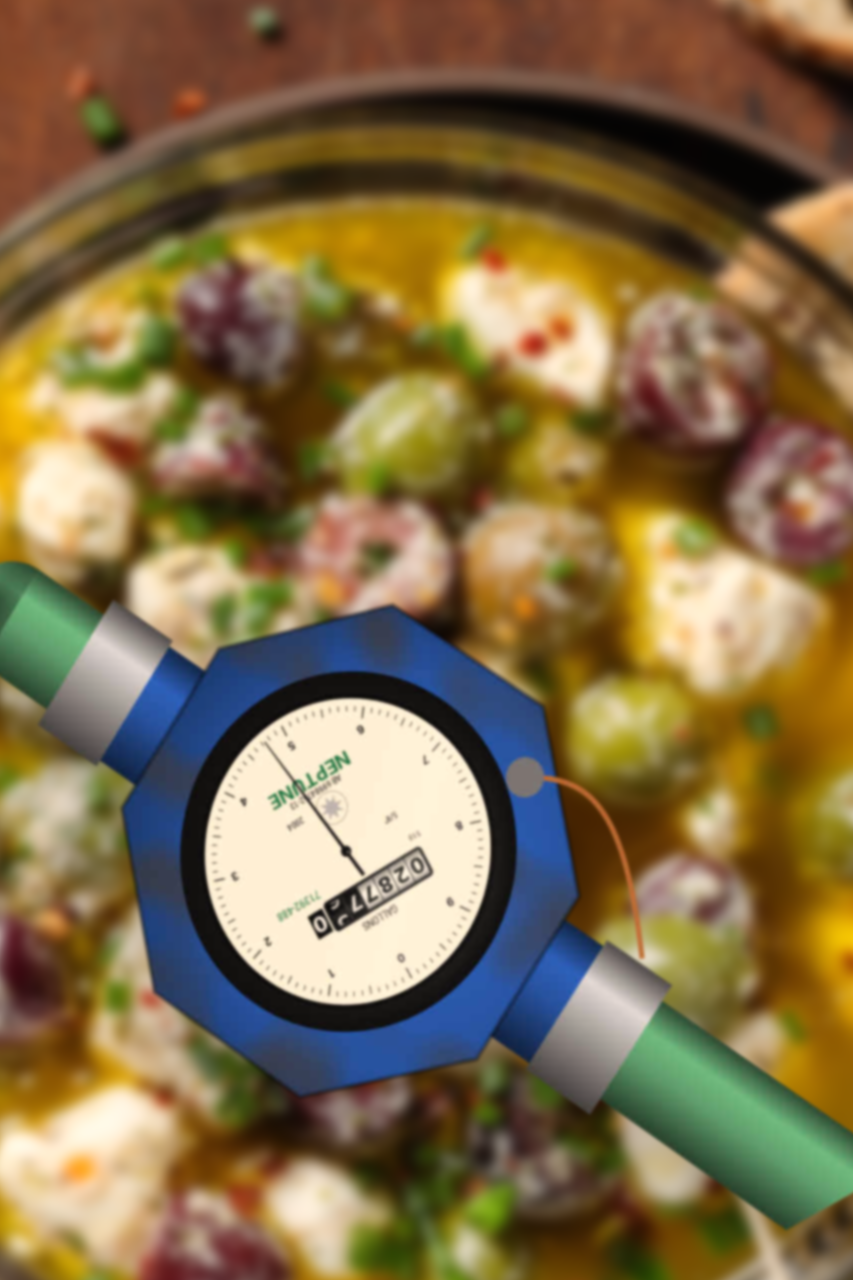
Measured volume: 287754.7 gal
